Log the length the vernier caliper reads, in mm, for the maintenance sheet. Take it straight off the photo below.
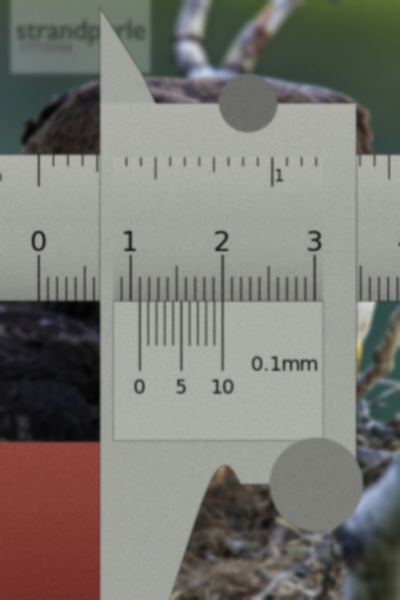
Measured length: 11.0 mm
